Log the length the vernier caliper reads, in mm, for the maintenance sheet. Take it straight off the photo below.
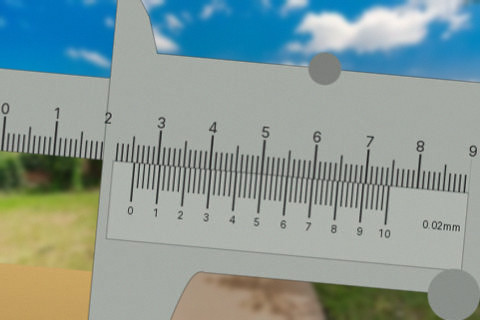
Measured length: 25.5 mm
